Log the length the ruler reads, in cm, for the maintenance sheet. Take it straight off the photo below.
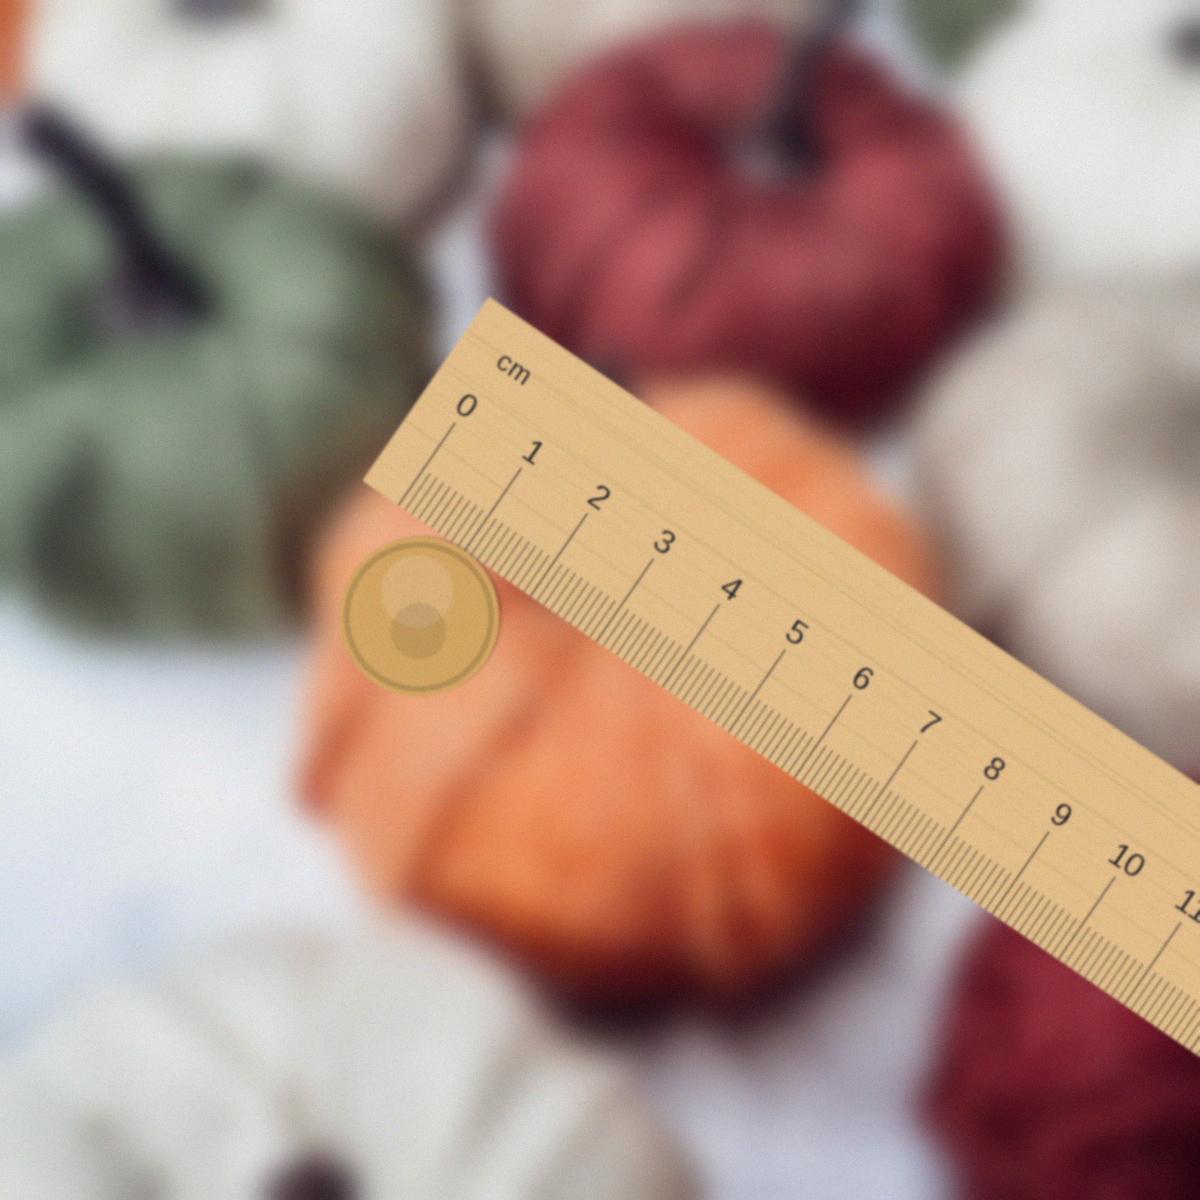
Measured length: 2 cm
